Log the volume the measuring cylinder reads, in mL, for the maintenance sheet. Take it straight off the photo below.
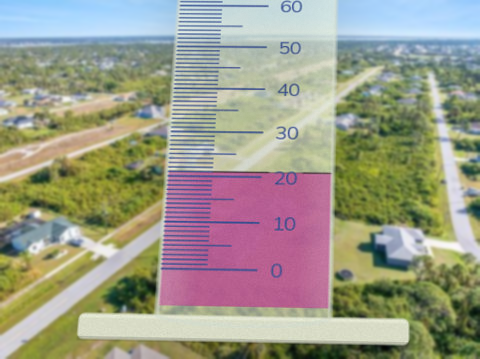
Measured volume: 21 mL
